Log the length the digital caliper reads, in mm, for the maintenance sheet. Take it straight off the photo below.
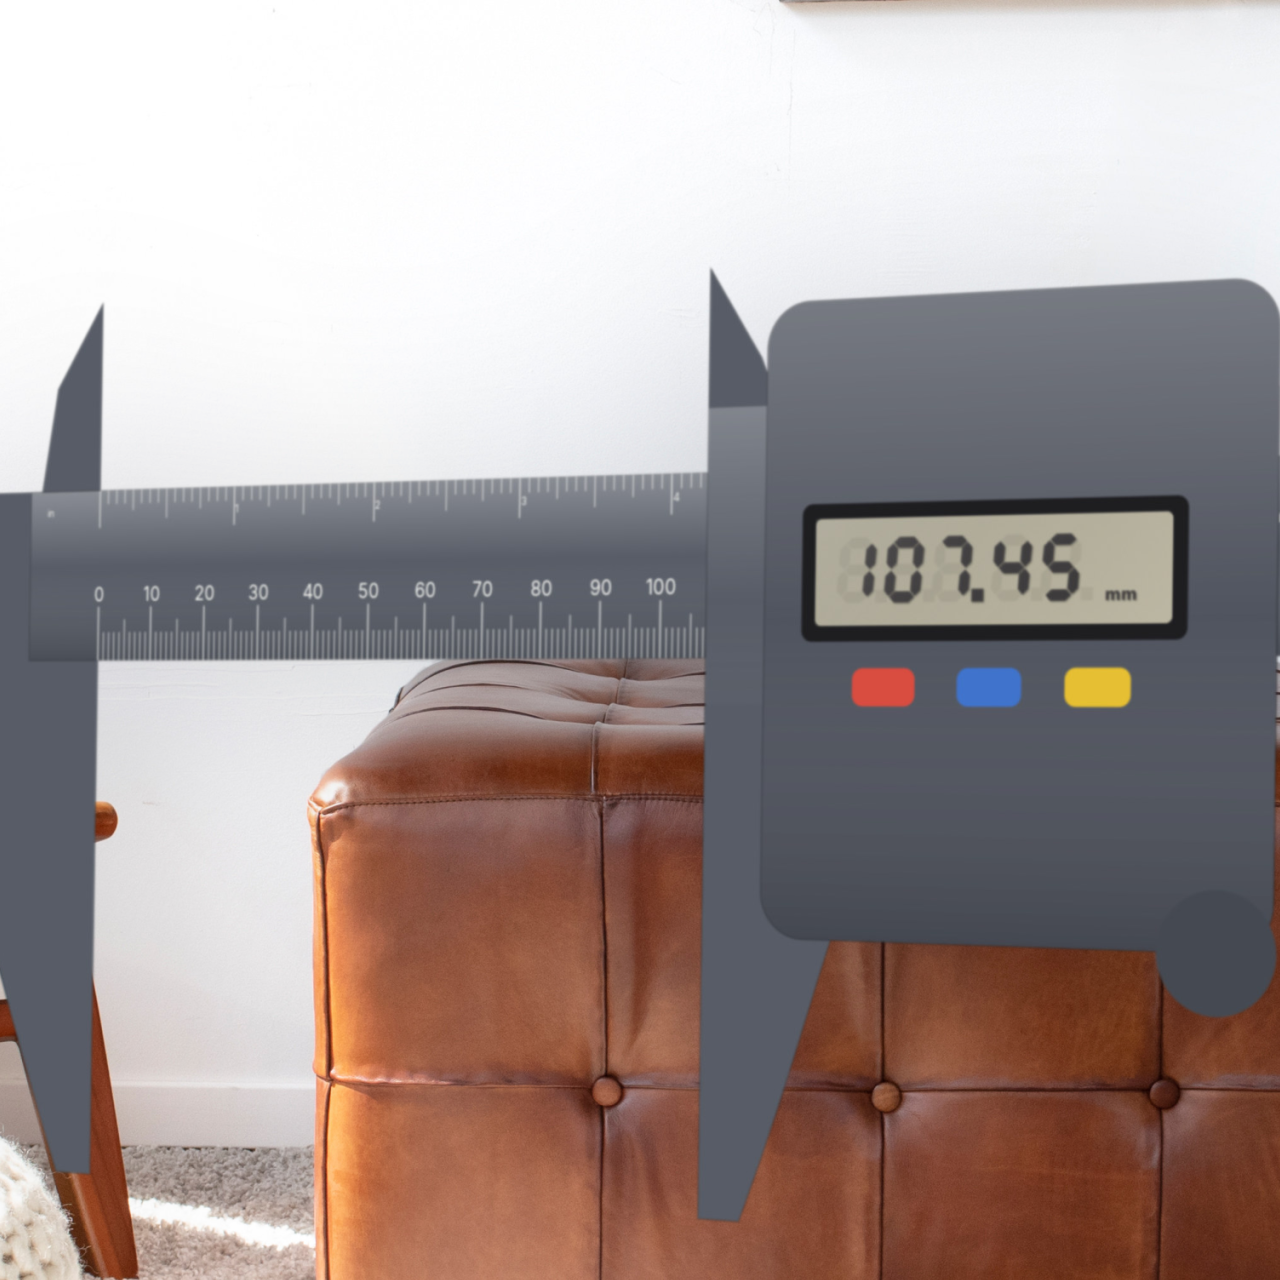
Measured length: 107.45 mm
